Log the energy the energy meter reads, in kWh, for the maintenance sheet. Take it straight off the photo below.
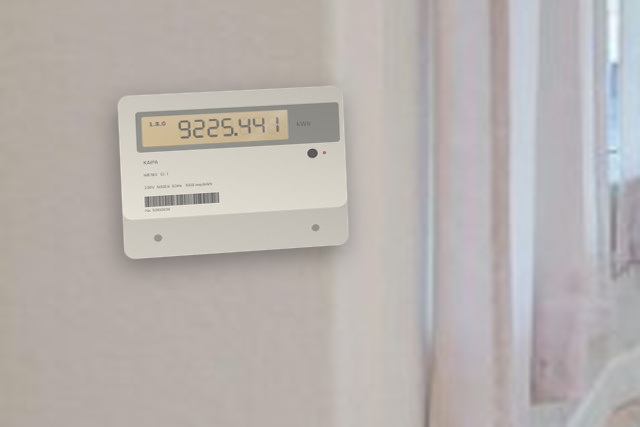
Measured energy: 9225.441 kWh
